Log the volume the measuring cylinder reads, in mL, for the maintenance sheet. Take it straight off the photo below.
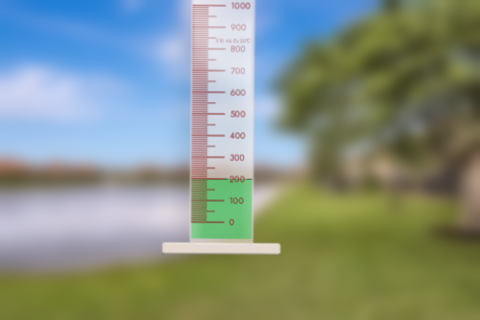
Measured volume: 200 mL
